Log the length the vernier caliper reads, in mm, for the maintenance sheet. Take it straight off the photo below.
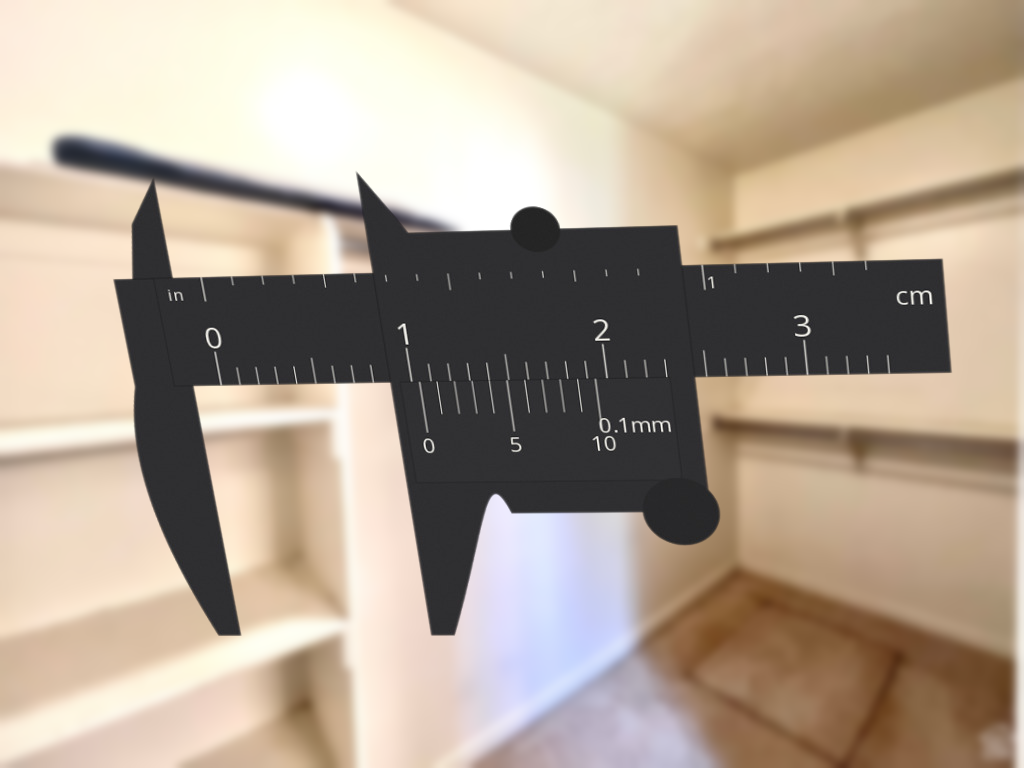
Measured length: 10.4 mm
